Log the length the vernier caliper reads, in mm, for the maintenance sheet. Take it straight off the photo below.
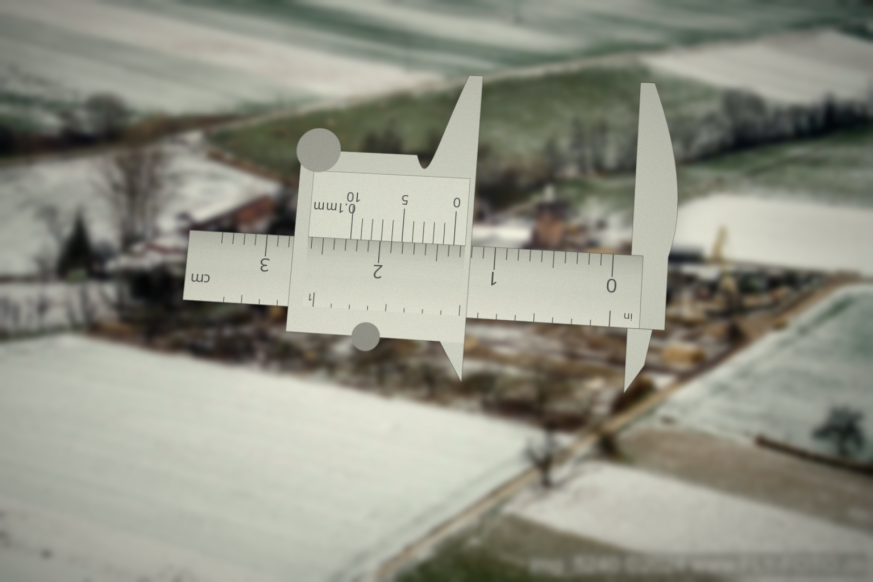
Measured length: 13.6 mm
